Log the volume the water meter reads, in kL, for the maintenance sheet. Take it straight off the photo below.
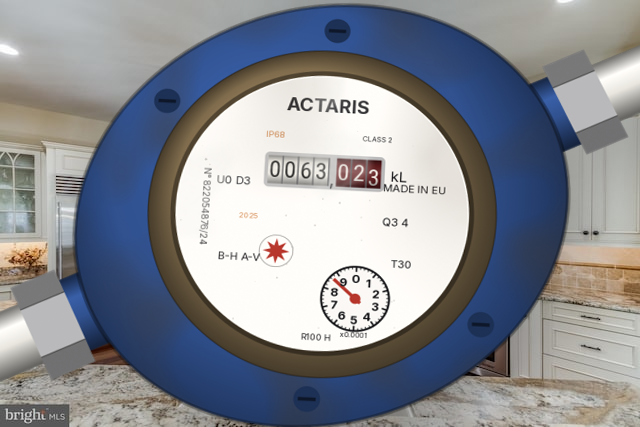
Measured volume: 63.0228 kL
